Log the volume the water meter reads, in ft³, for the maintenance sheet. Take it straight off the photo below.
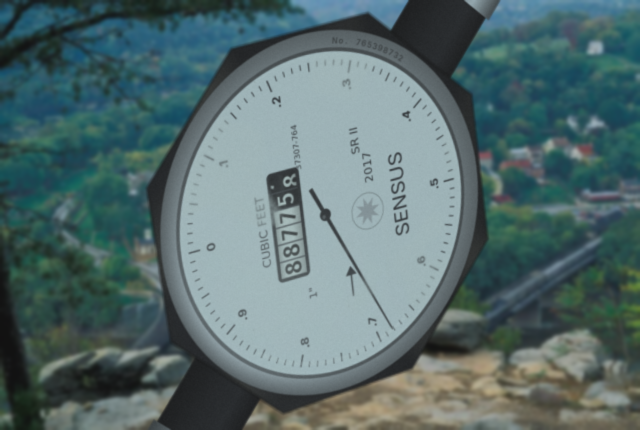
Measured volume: 887757.68 ft³
